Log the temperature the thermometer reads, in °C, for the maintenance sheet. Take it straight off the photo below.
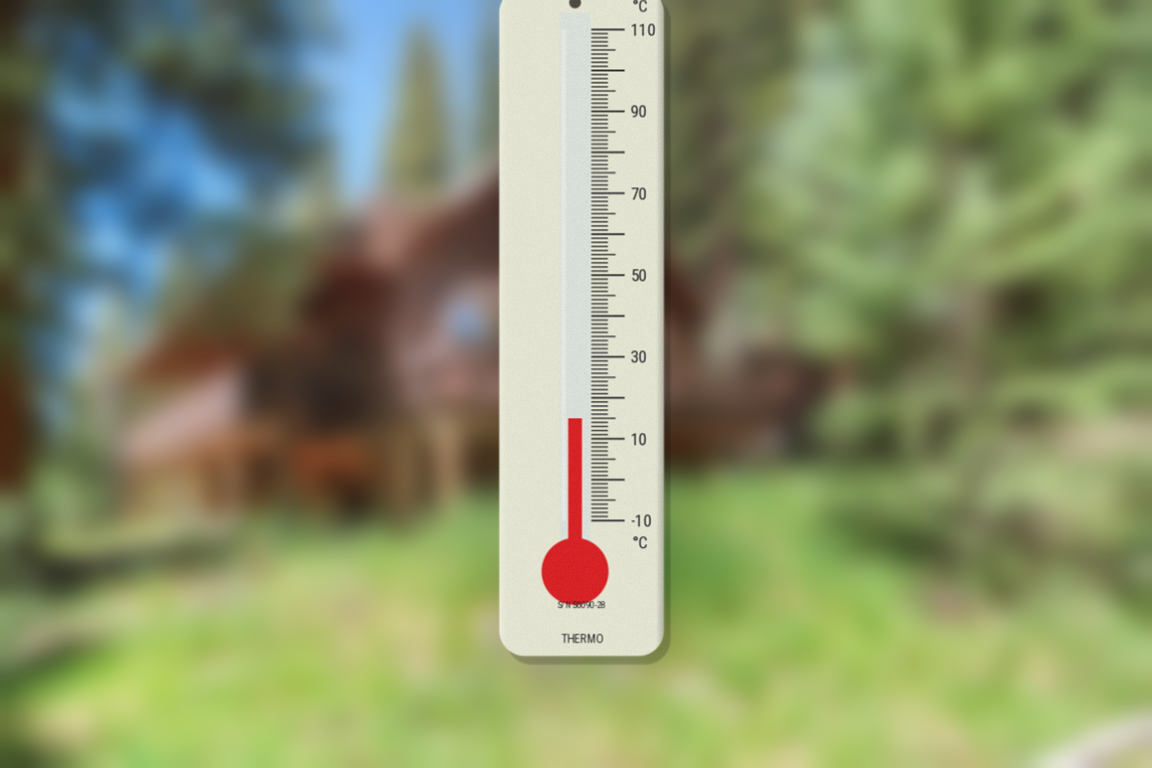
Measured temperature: 15 °C
